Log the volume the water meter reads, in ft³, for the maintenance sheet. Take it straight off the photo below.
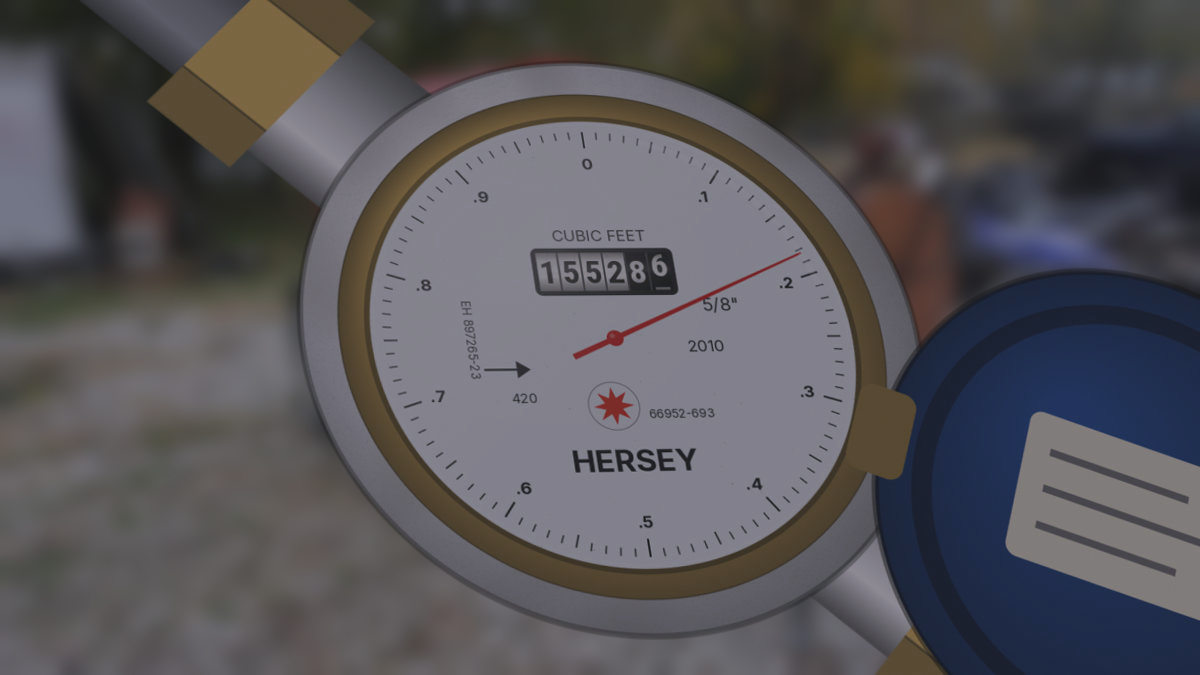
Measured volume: 155286.18 ft³
